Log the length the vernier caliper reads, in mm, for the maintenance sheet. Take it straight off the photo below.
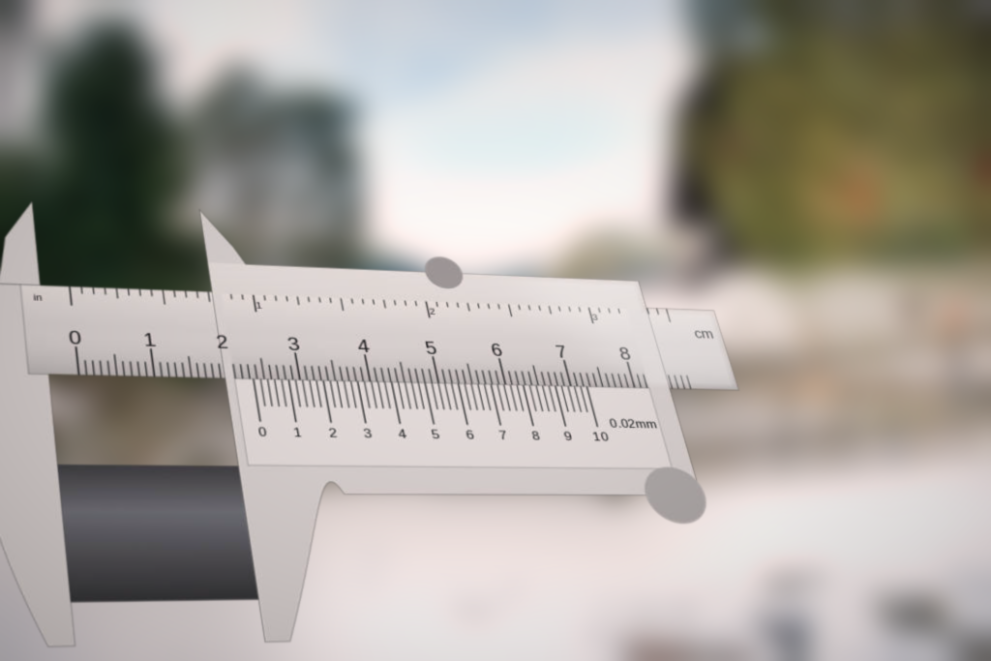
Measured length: 23.5 mm
